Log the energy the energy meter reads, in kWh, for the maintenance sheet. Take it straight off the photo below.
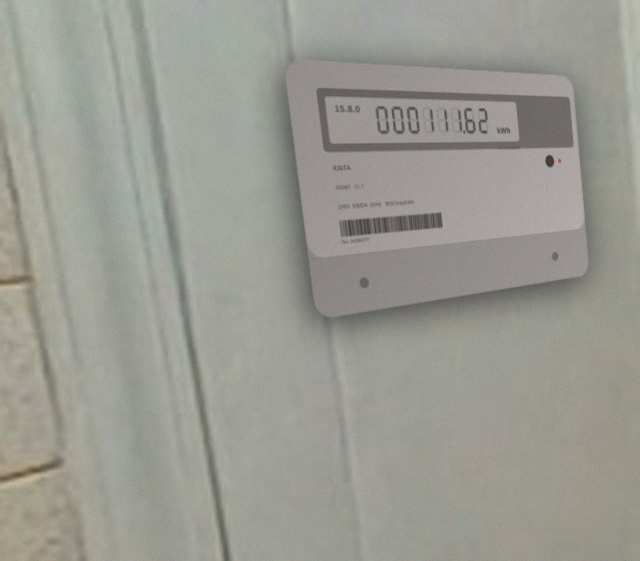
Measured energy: 111.62 kWh
